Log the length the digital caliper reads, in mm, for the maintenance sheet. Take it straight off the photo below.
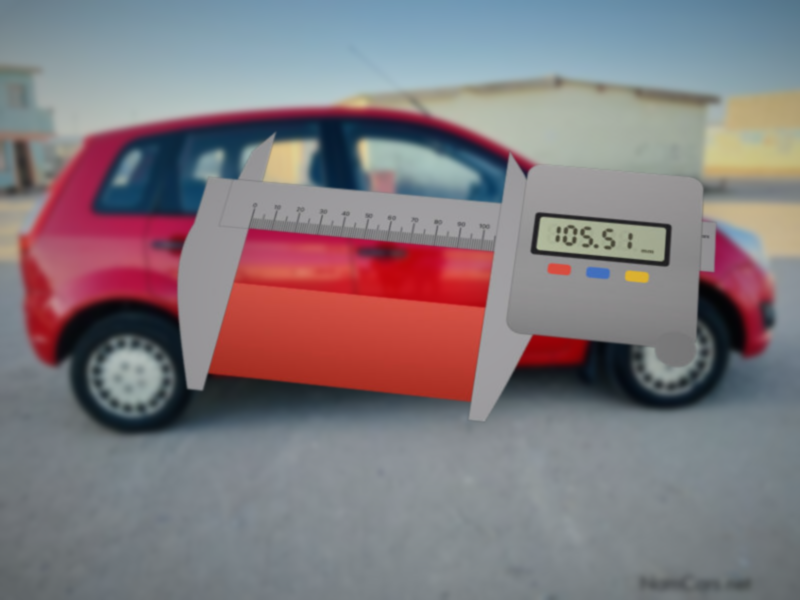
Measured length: 105.51 mm
